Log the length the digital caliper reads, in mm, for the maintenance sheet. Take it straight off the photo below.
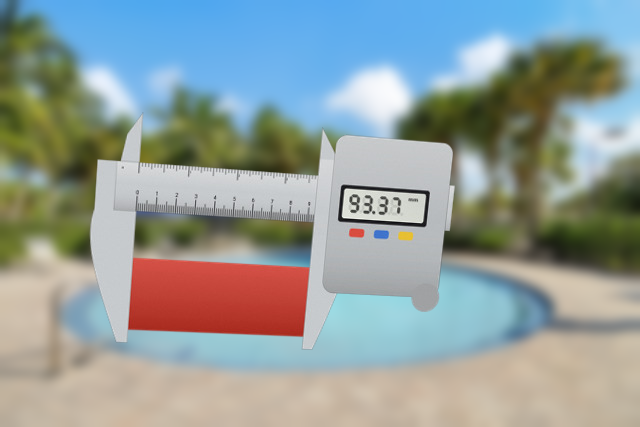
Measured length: 93.37 mm
